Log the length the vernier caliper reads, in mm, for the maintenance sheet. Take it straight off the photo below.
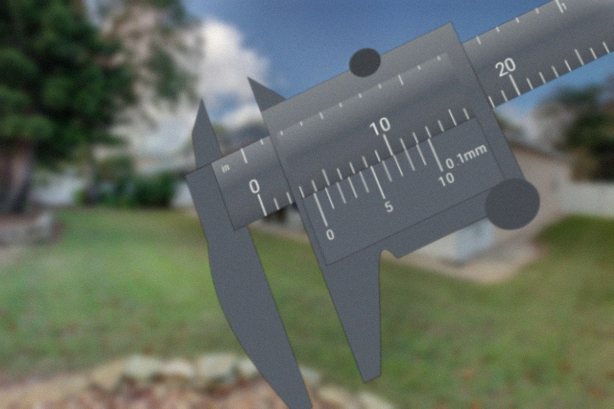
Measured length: 3.8 mm
